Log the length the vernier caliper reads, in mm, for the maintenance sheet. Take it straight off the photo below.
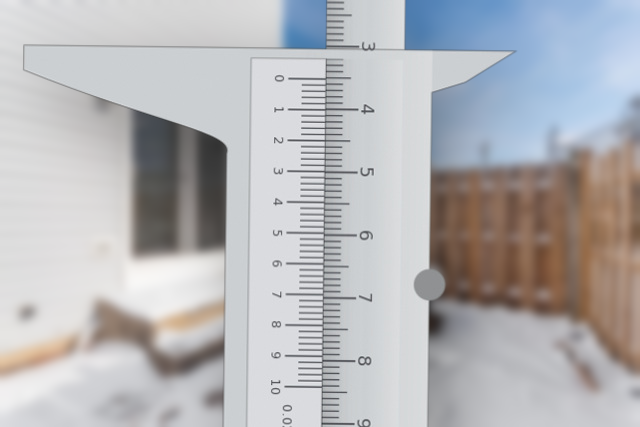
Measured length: 35.2 mm
